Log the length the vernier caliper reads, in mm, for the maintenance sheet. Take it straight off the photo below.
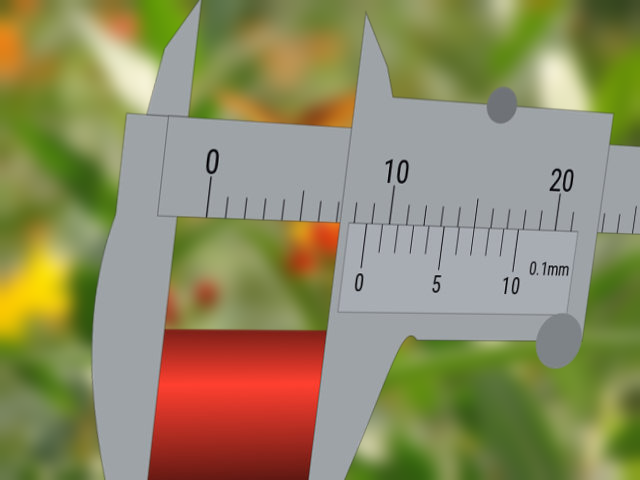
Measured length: 8.7 mm
